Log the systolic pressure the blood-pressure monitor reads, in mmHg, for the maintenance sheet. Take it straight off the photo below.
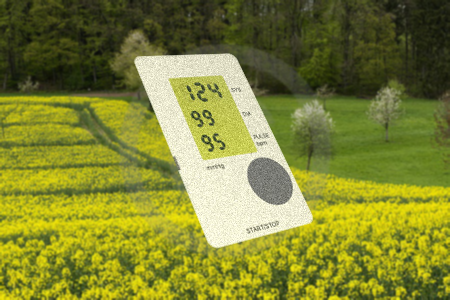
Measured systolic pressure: 124 mmHg
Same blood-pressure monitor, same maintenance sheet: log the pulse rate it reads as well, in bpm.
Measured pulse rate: 95 bpm
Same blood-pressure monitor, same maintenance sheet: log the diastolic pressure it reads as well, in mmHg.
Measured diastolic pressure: 99 mmHg
